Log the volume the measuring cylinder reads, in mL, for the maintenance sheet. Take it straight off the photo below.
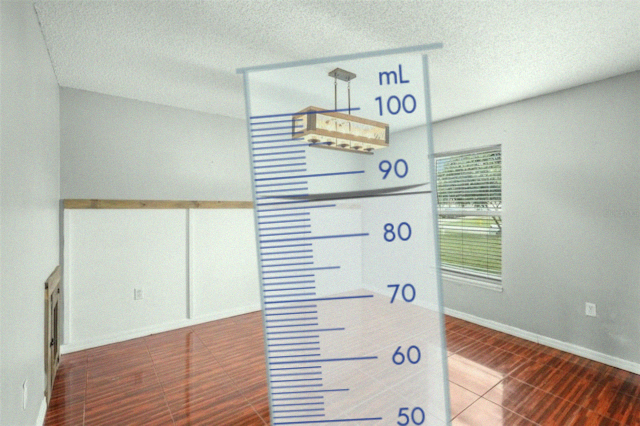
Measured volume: 86 mL
